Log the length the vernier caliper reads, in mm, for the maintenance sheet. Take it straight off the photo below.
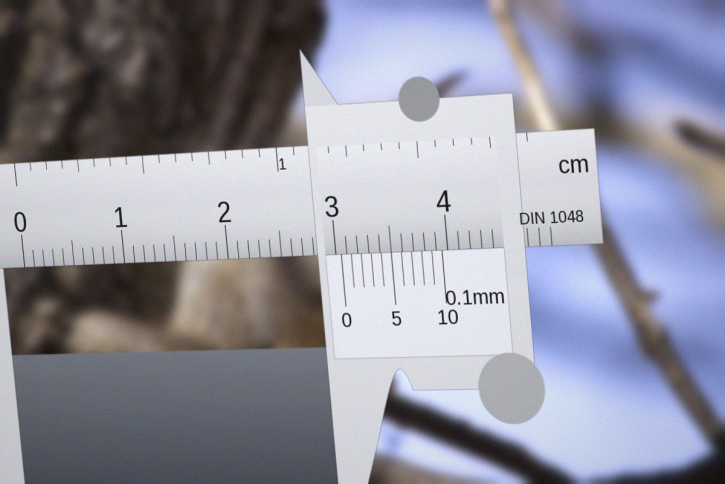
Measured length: 30.5 mm
